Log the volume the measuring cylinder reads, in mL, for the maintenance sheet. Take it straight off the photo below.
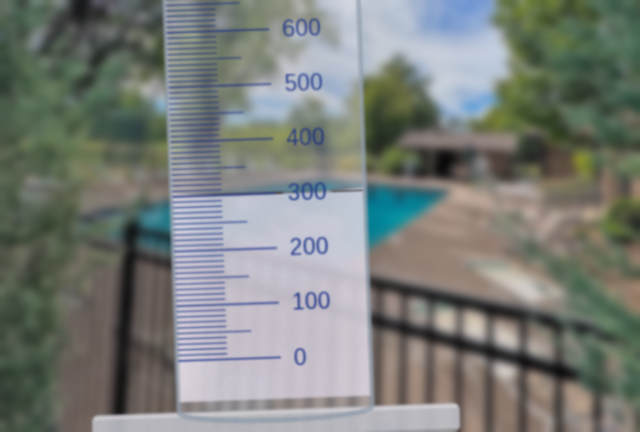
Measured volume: 300 mL
